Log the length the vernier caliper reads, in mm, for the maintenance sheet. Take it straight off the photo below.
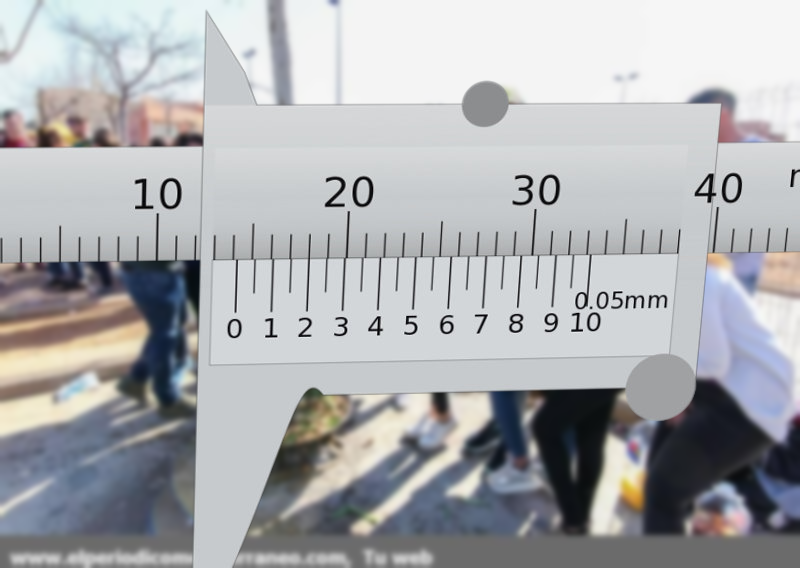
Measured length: 14.2 mm
